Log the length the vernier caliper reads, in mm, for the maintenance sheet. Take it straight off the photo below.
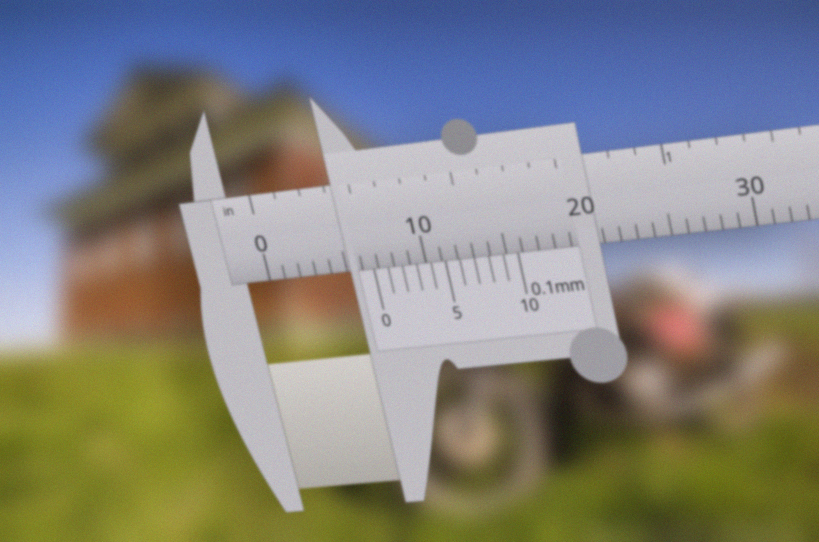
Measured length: 6.7 mm
